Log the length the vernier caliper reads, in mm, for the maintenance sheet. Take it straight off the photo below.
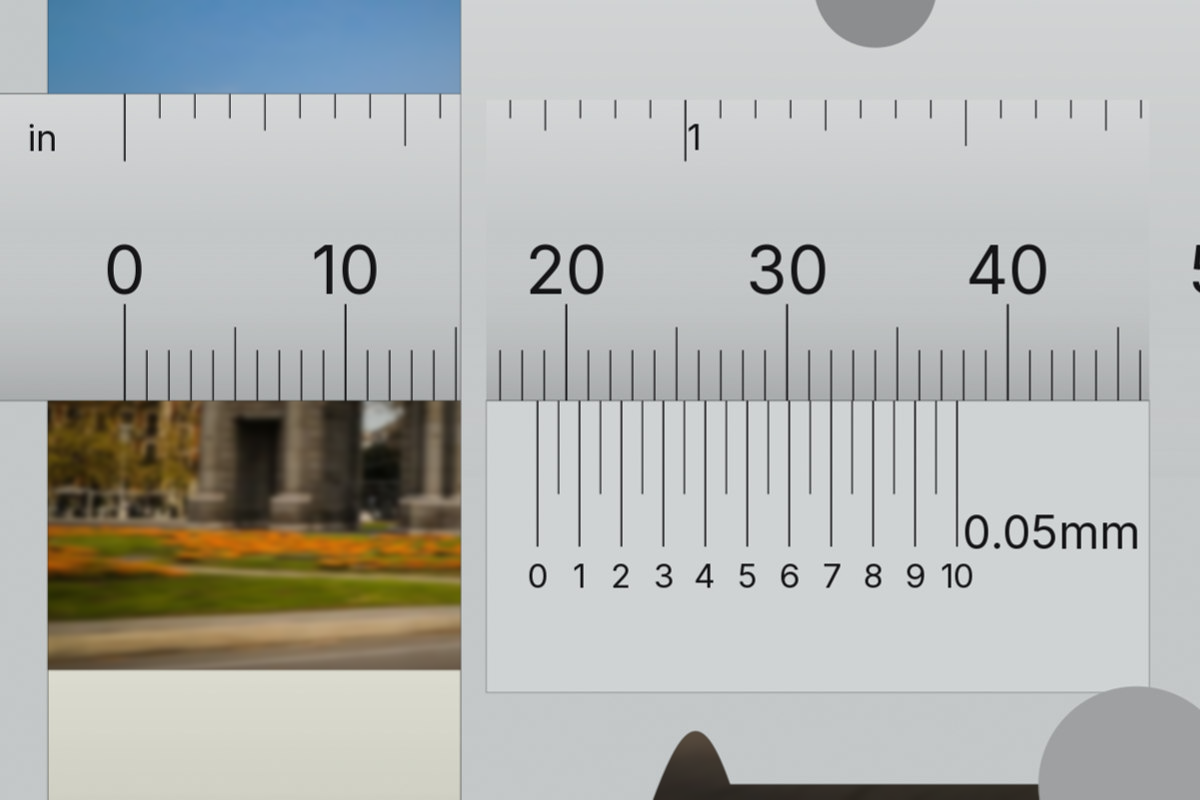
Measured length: 18.70 mm
